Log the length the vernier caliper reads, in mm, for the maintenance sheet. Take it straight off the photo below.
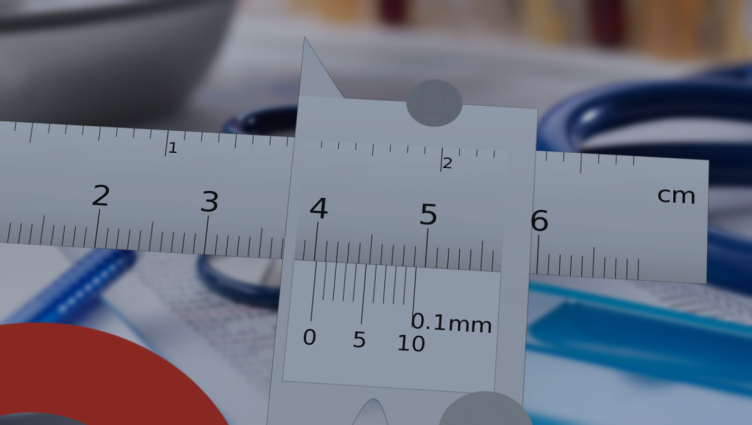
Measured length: 40.2 mm
